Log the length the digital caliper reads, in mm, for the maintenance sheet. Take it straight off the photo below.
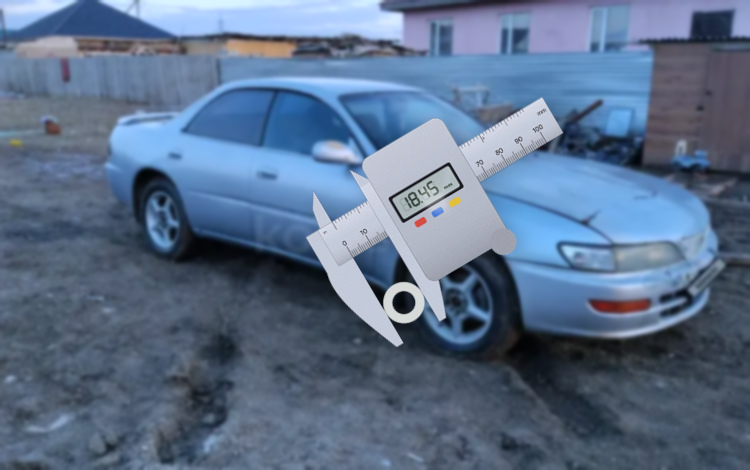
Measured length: 18.45 mm
